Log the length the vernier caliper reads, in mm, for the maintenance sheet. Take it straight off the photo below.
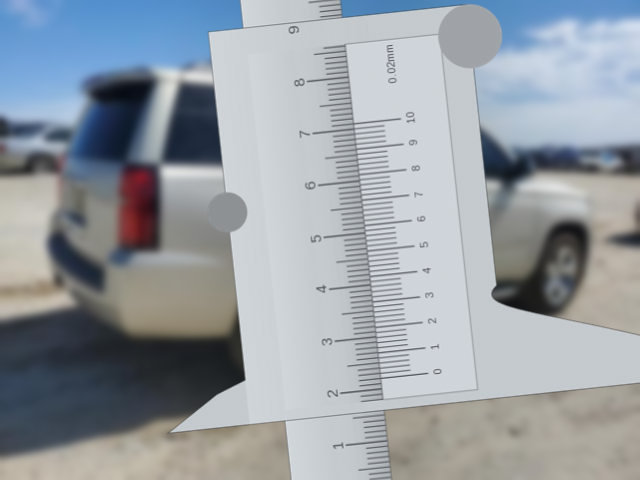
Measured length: 22.0 mm
